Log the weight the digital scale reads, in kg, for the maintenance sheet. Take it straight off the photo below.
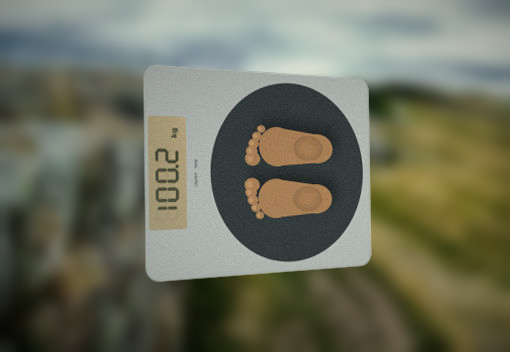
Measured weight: 100.2 kg
